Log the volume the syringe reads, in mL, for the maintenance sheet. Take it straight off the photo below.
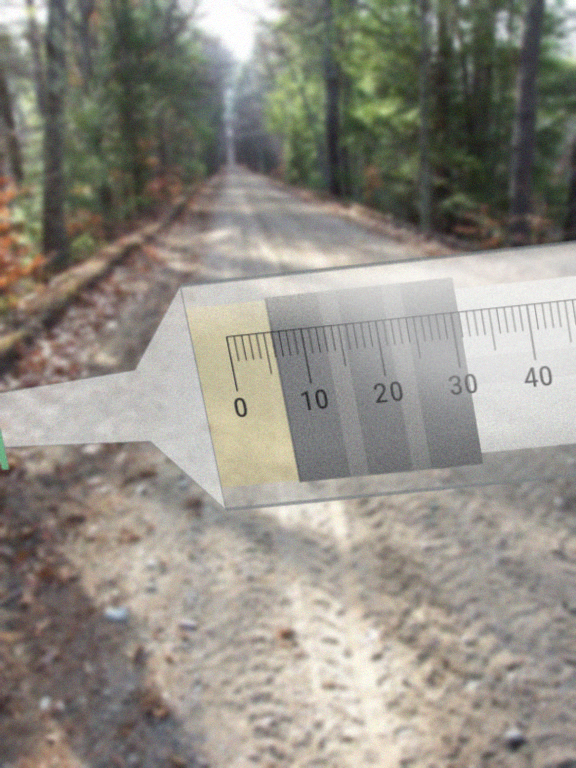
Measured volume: 6 mL
